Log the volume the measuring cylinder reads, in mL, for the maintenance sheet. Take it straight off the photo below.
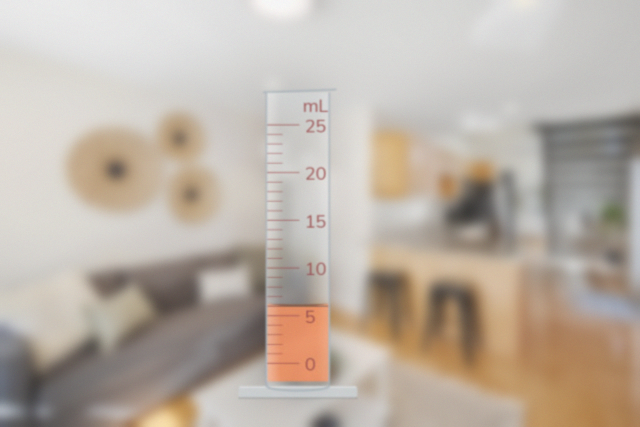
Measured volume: 6 mL
